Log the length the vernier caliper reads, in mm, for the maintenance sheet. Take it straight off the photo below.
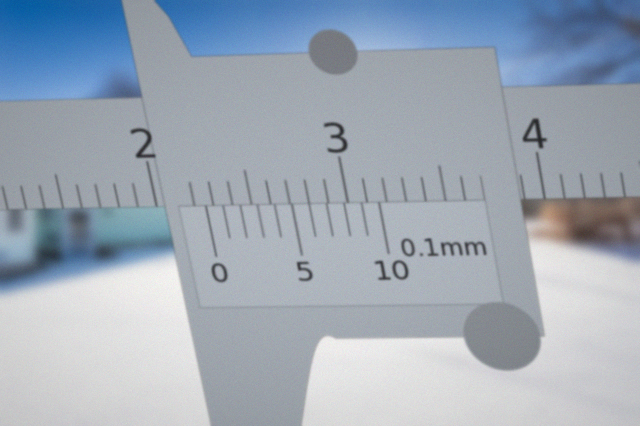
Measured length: 22.6 mm
